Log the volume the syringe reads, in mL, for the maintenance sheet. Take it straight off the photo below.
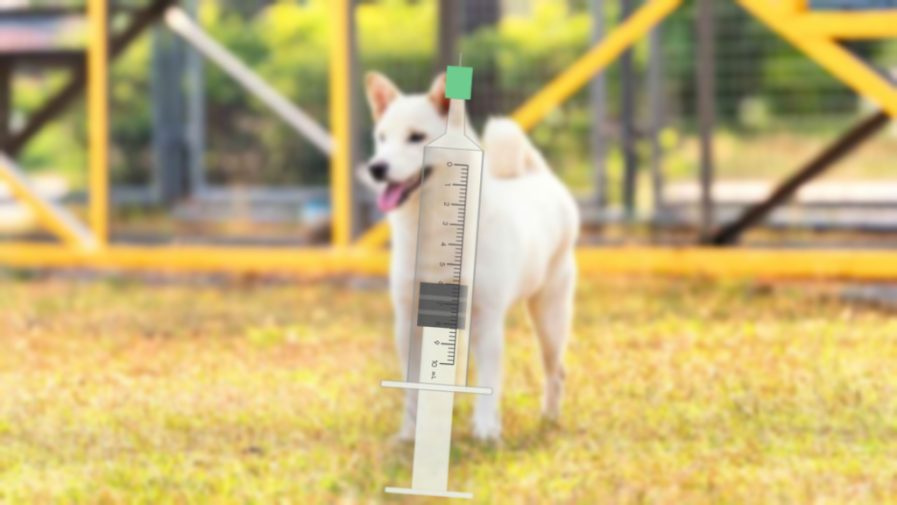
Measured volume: 6 mL
